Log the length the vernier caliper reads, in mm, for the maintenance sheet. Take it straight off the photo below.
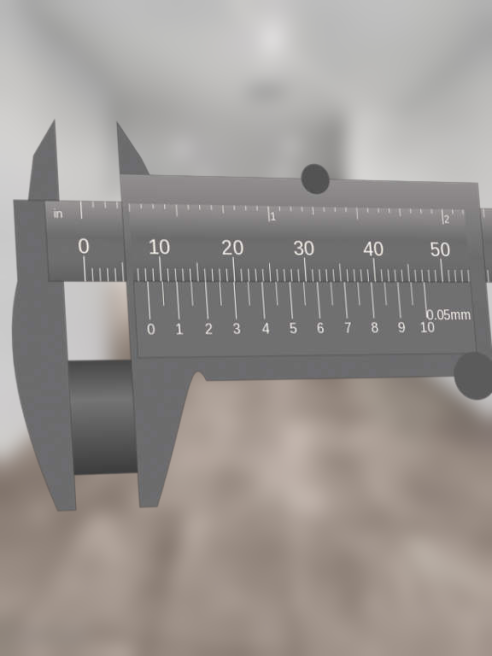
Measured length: 8.2 mm
